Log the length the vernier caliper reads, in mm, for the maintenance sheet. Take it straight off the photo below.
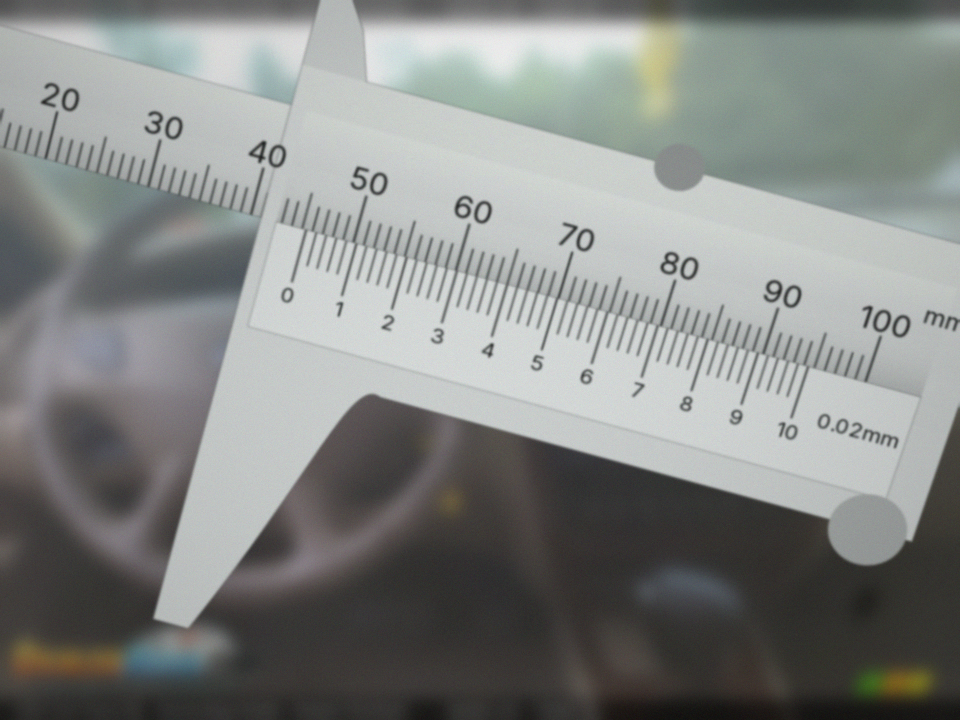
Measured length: 45.4 mm
